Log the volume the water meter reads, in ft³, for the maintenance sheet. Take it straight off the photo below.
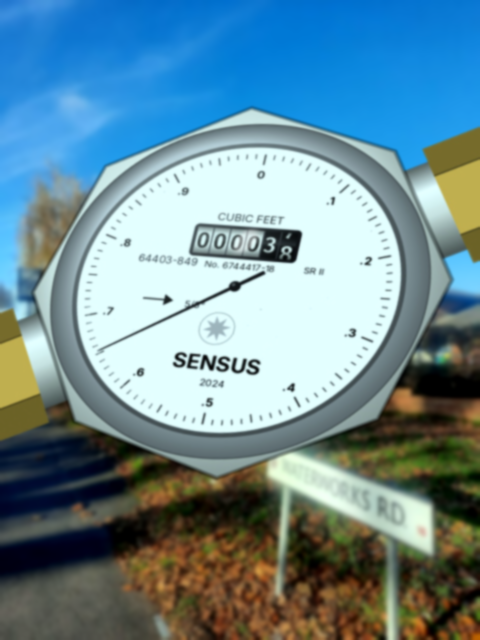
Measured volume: 37.65 ft³
